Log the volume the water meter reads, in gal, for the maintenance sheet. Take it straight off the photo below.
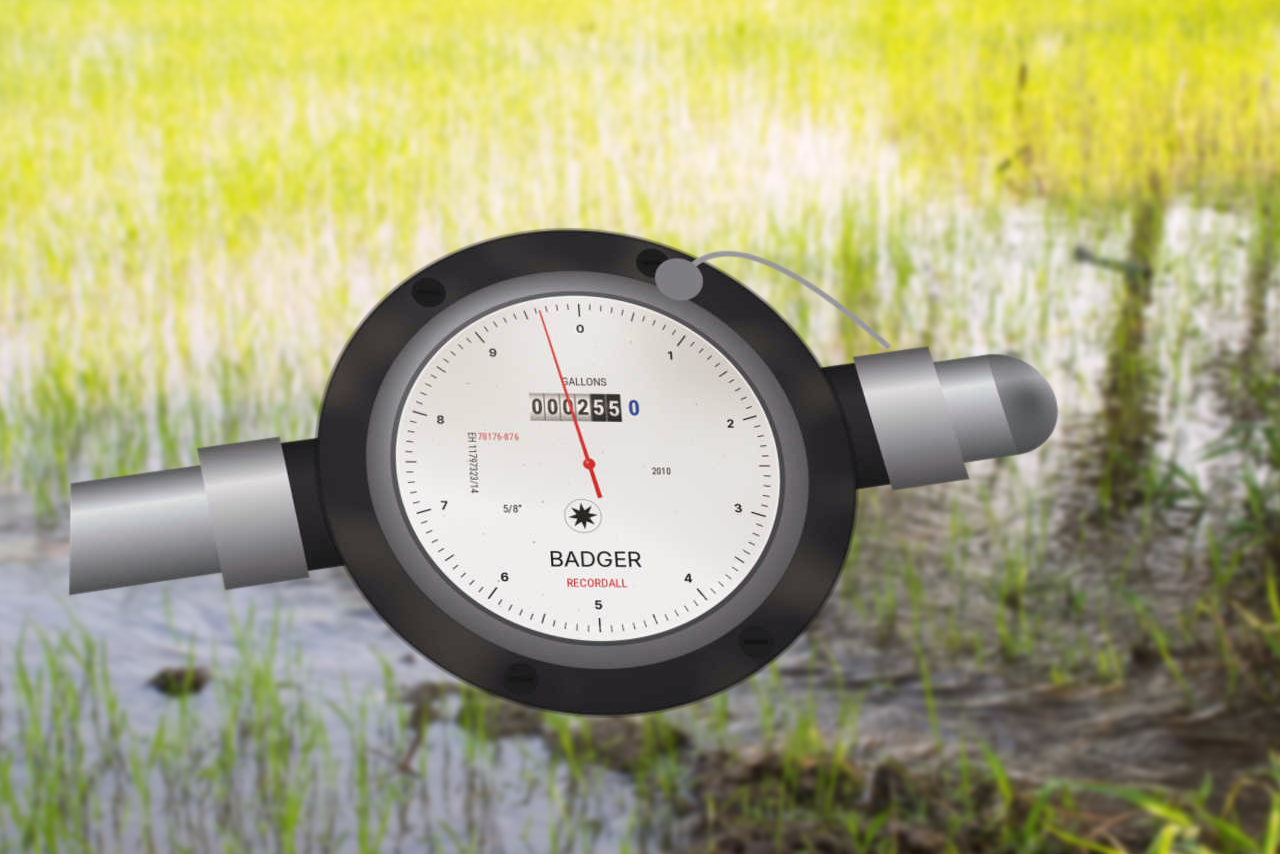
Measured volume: 2549.6 gal
